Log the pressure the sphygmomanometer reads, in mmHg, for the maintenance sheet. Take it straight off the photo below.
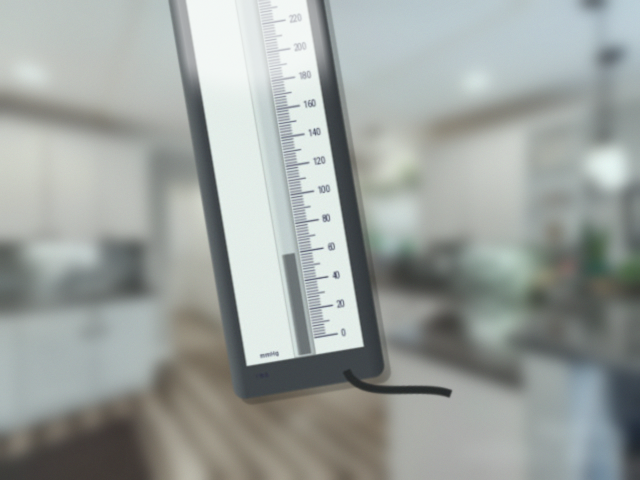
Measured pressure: 60 mmHg
